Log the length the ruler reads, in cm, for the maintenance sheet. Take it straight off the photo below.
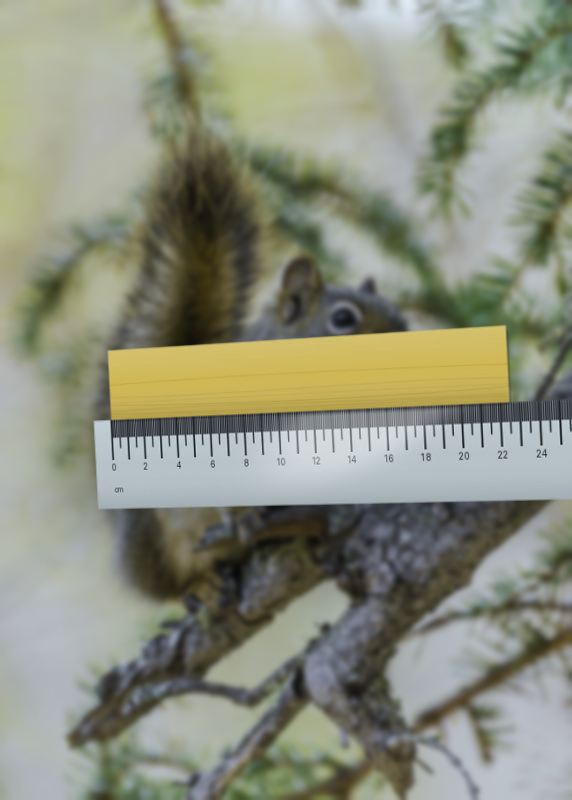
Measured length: 22.5 cm
